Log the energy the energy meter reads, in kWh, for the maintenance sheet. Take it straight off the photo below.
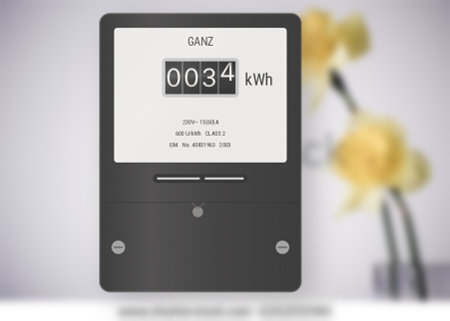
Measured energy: 34 kWh
